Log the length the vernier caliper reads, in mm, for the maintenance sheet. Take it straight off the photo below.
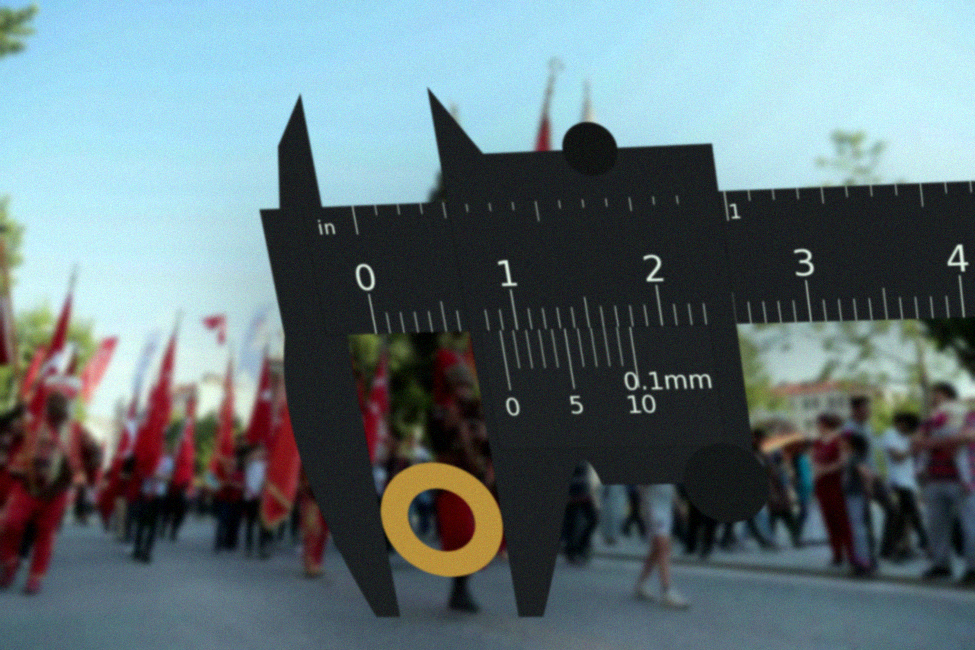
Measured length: 8.8 mm
